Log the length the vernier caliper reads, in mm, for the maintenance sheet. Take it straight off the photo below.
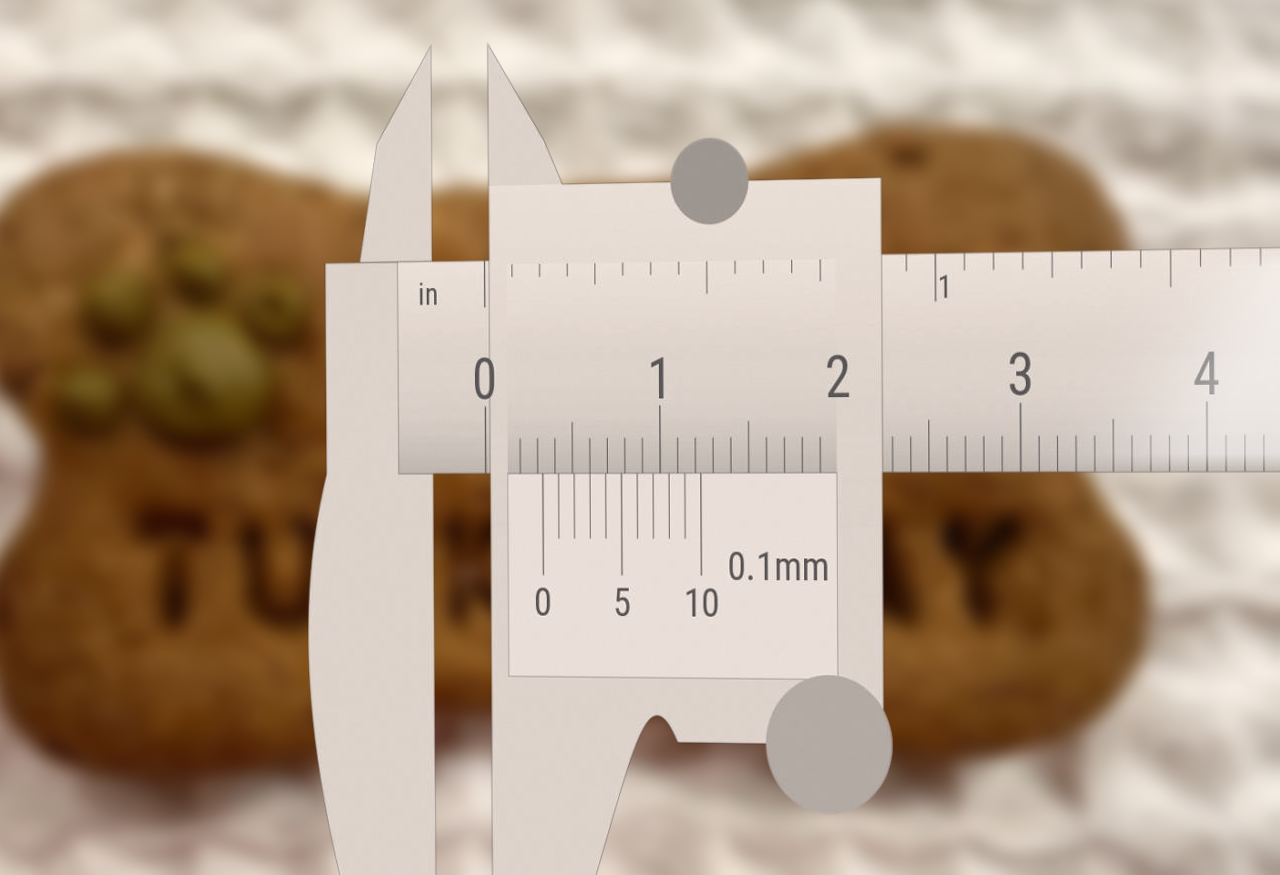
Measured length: 3.3 mm
